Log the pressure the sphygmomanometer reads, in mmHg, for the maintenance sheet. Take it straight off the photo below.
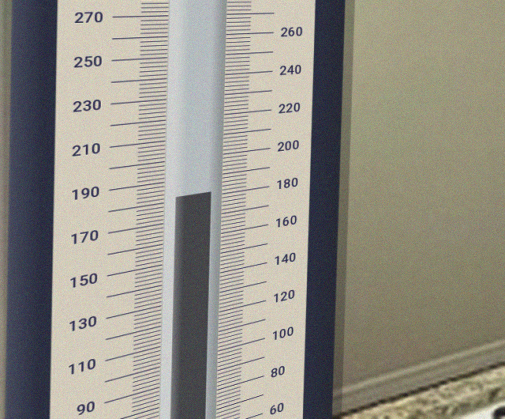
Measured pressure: 182 mmHg
